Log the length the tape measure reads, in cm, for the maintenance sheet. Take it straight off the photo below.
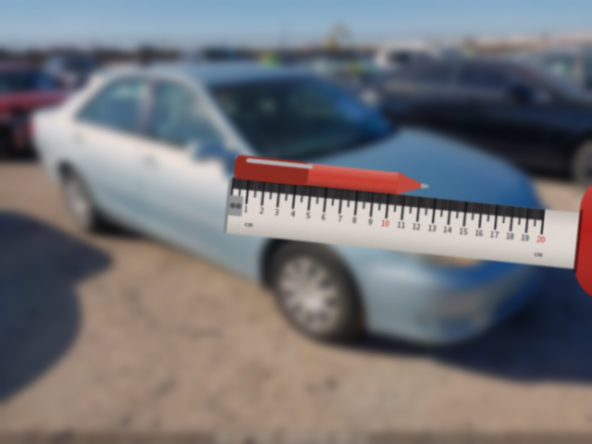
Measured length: 12.5 cm
